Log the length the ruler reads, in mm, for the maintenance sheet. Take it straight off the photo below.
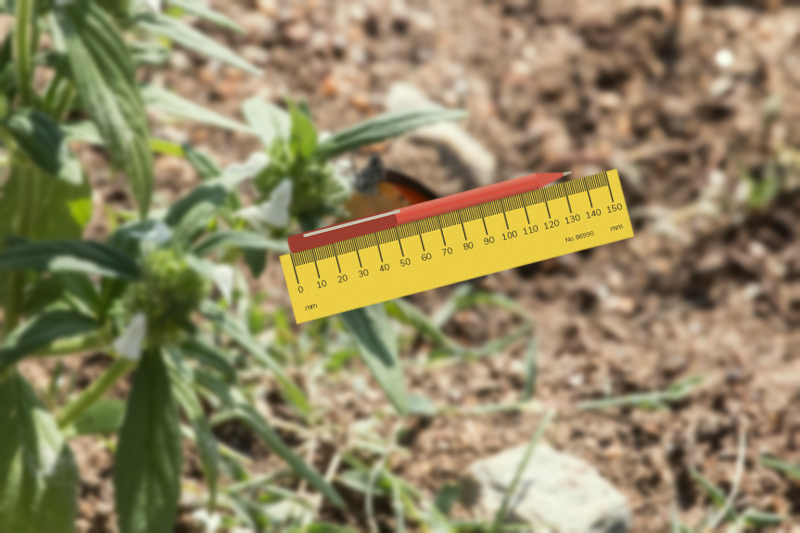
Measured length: 135 mm
